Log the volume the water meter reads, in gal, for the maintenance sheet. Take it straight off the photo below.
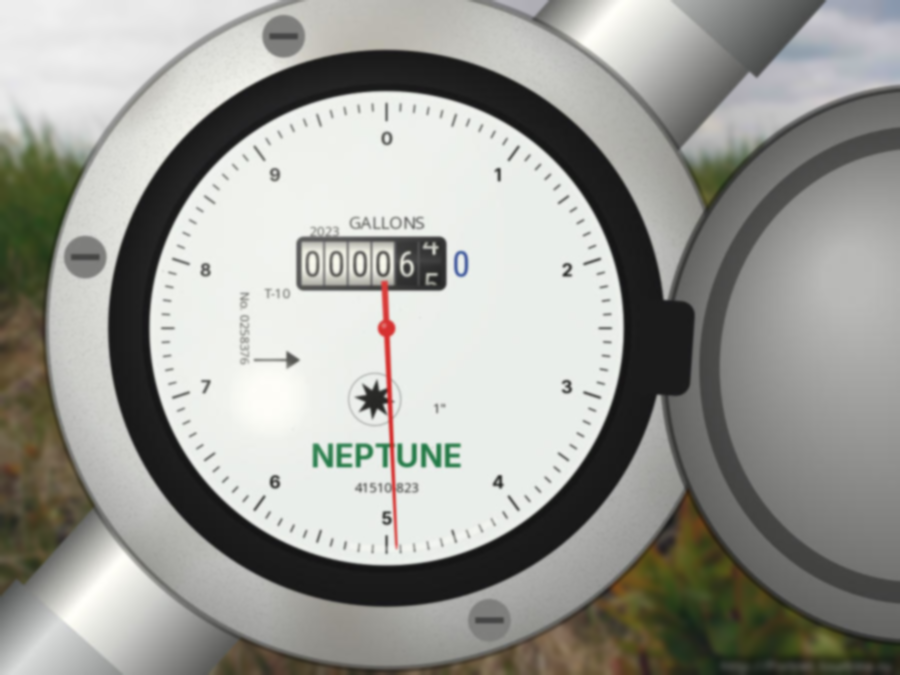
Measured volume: 644.9 gal
